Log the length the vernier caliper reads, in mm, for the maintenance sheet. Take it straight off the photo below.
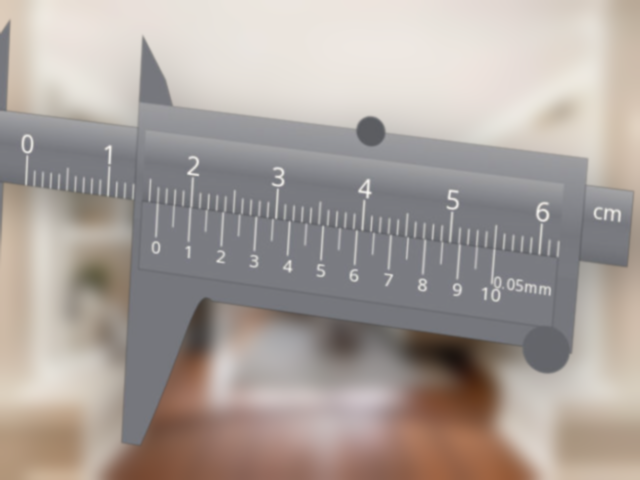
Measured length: 16.0 mm
